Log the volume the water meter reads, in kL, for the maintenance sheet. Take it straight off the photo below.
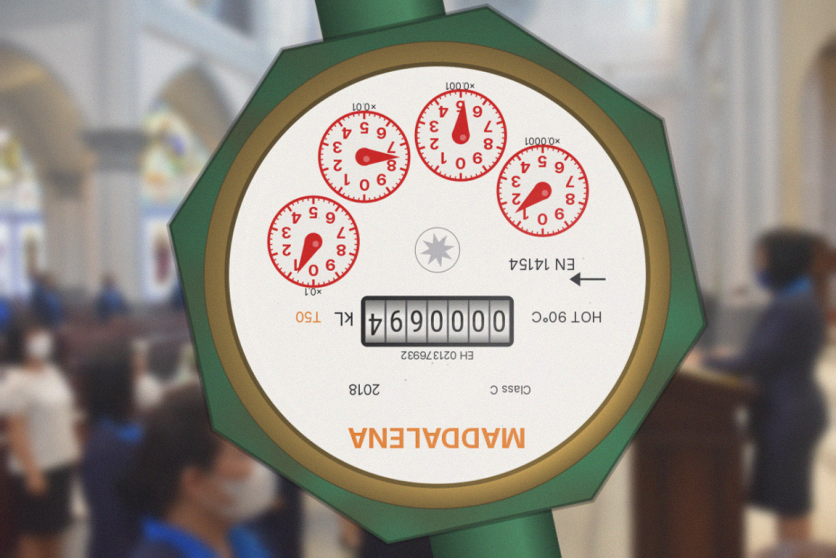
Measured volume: 694.0751 kL
